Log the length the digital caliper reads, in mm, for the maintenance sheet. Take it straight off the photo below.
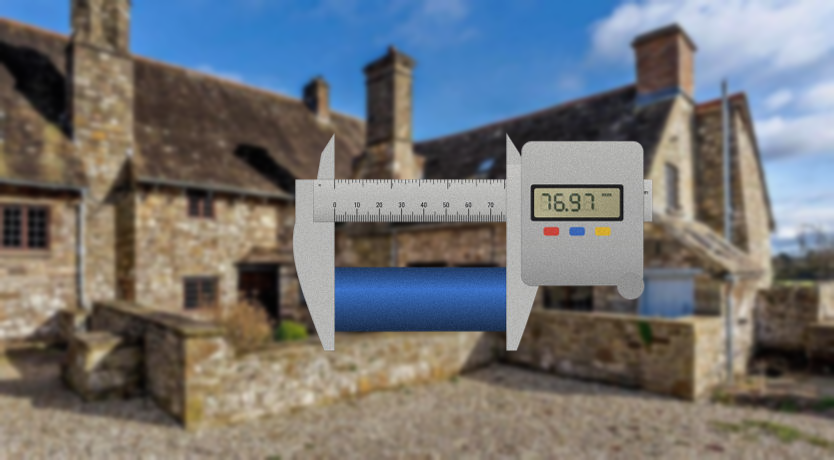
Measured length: 76.97 mm
